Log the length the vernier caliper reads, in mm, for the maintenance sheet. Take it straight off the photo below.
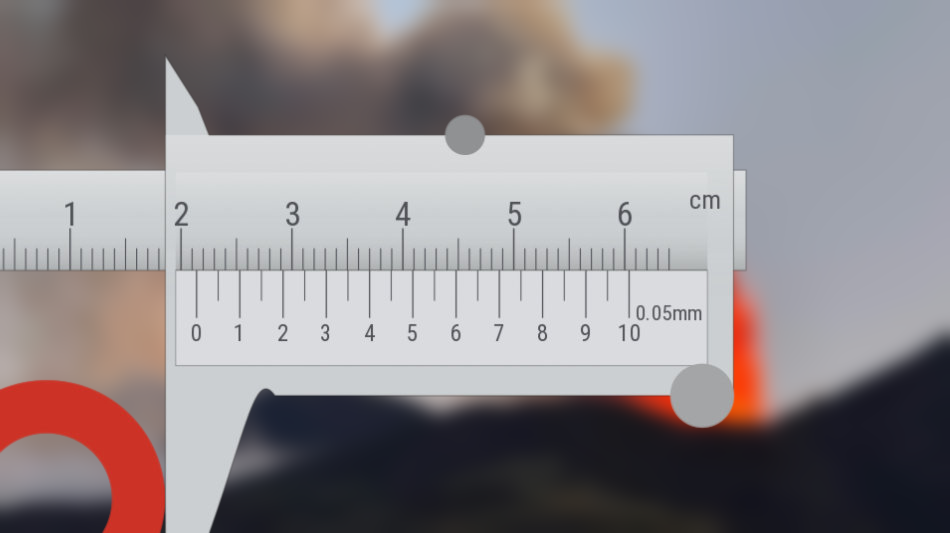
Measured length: 21.4 mm
